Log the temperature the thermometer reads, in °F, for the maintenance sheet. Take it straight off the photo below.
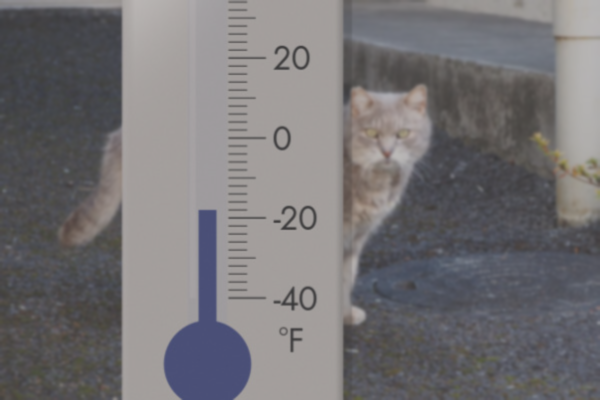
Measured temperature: -18 °F
